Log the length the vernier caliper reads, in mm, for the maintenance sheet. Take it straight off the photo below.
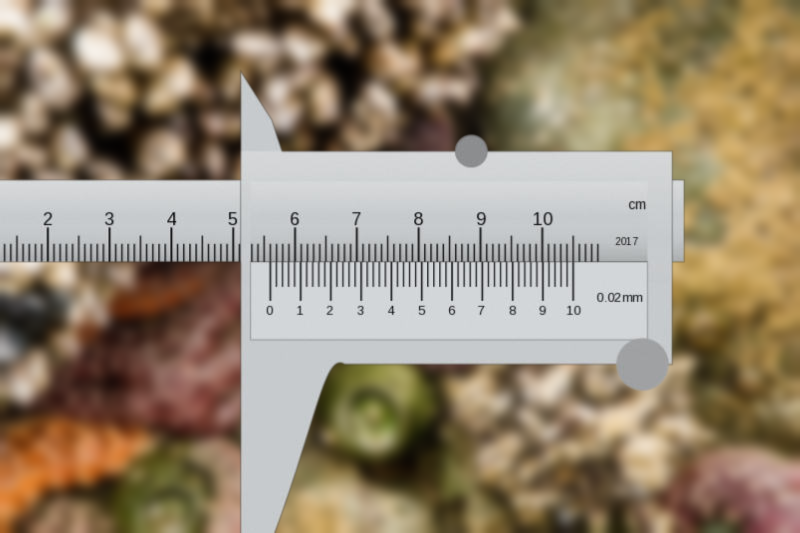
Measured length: 56.0 mm
